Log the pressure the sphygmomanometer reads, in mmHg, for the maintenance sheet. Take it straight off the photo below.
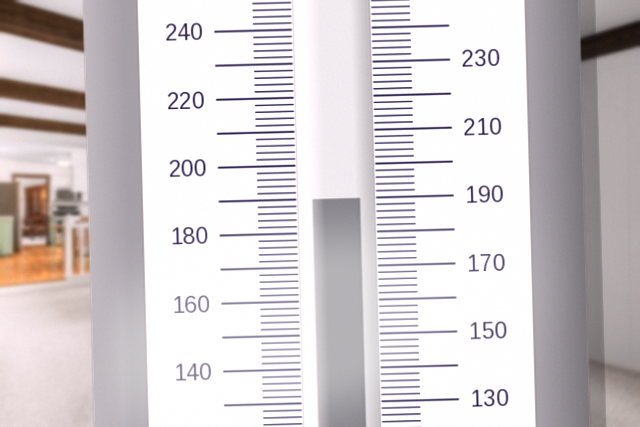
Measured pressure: 190 mmHg
